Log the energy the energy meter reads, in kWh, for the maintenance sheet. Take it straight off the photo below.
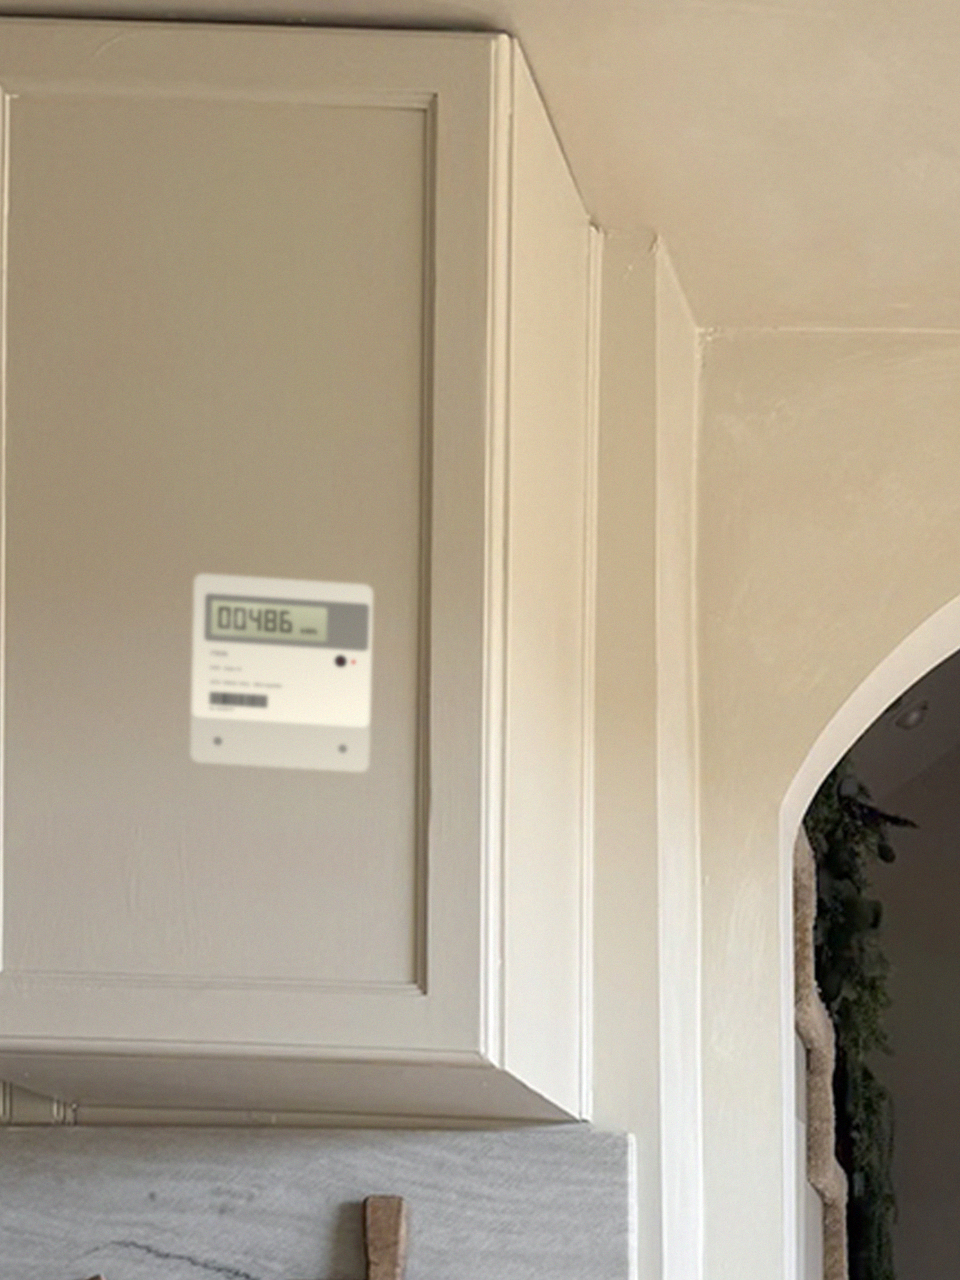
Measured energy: 486 kWh
